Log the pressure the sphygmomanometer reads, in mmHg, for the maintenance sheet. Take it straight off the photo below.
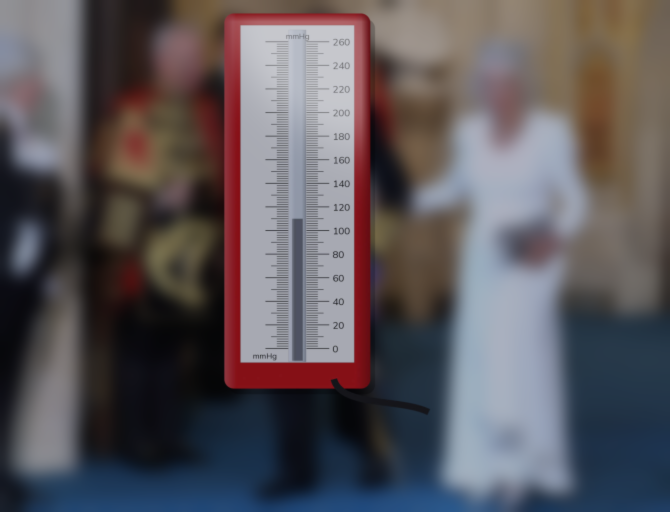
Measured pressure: 110 mmHg
